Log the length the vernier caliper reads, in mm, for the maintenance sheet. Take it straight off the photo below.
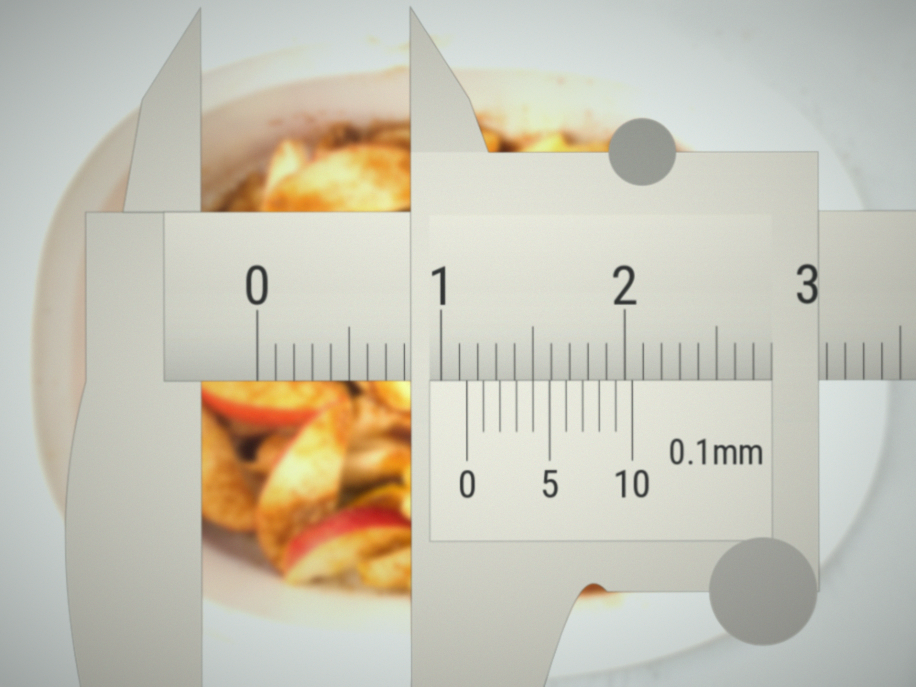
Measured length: 11.4 mm
